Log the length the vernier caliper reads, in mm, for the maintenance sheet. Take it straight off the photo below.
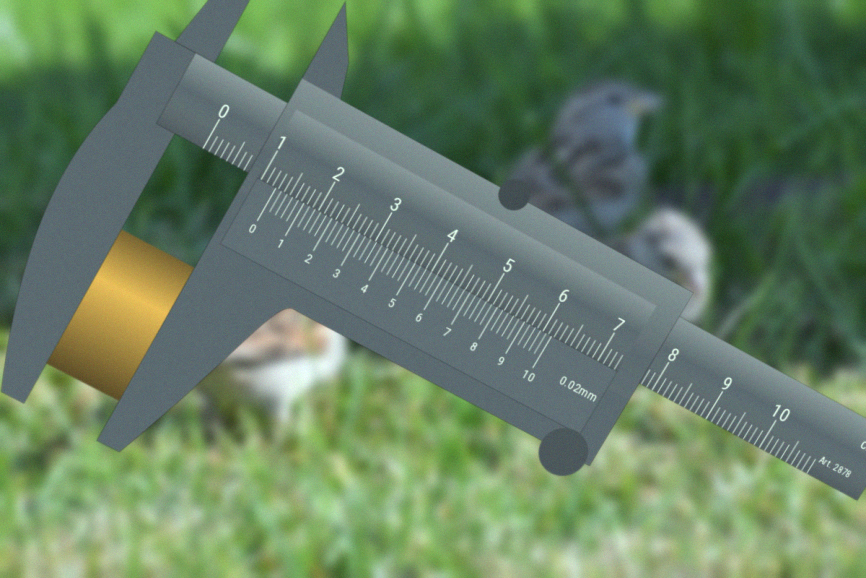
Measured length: 12.6 mm
